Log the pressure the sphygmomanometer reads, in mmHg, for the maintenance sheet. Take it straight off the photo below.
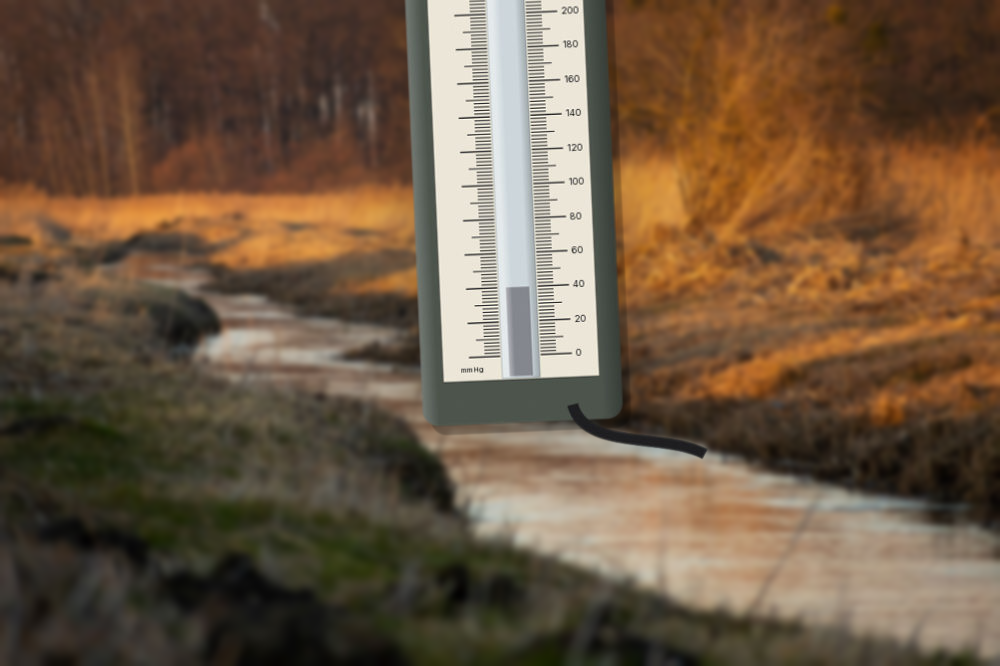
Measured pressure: 40 mmHg
